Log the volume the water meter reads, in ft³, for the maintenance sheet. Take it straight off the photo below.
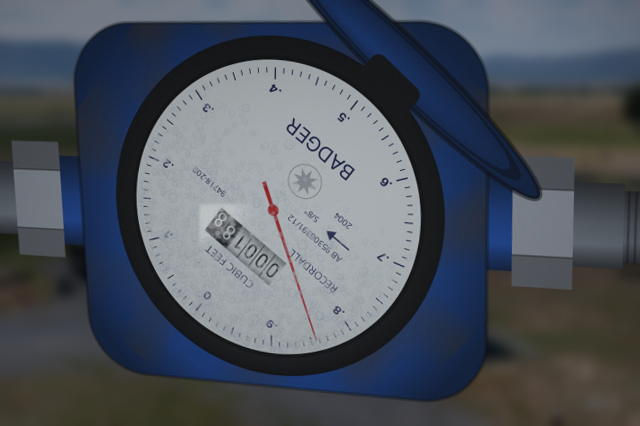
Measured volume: 187.84 ft³
